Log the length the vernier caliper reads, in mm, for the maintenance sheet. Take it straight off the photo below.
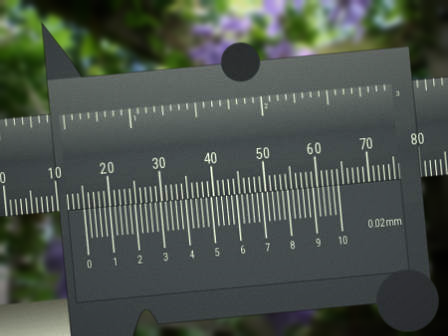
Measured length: 15.0 mm
